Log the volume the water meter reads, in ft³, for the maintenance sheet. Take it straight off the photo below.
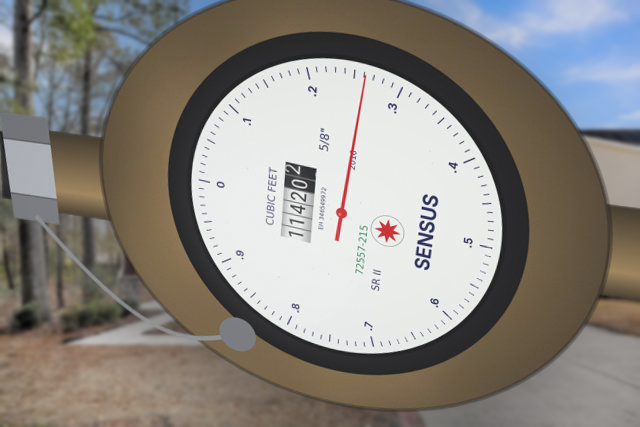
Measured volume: 114202.26 ft³
